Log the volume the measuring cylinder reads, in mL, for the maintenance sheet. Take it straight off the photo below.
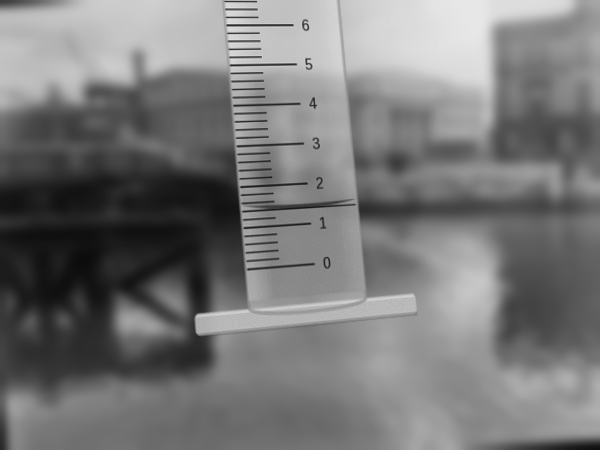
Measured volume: 1.4 mL
